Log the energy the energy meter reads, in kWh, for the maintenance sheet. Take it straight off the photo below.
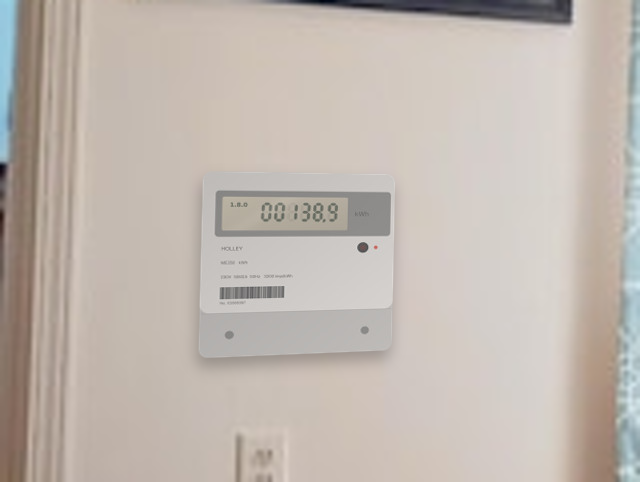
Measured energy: 138.9 kWh
